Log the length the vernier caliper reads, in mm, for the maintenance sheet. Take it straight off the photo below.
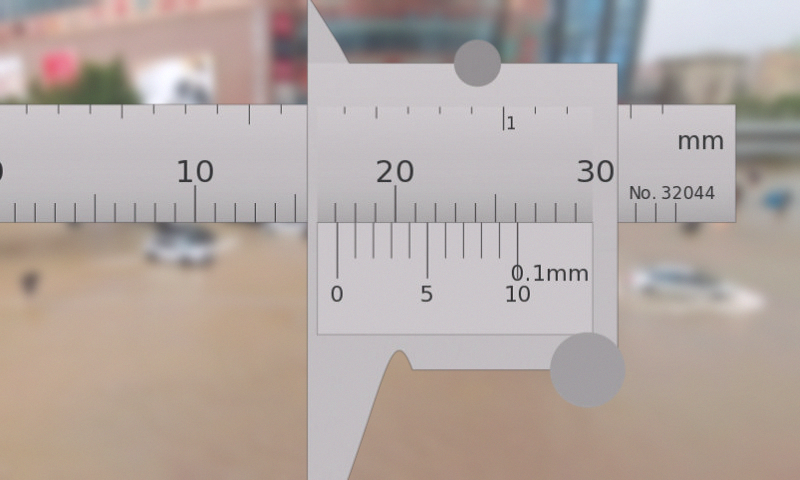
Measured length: 17.1 mm
